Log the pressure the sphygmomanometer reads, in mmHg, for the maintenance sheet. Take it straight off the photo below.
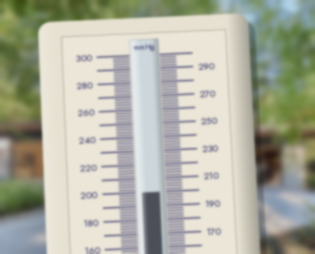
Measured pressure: 200 mmHg
